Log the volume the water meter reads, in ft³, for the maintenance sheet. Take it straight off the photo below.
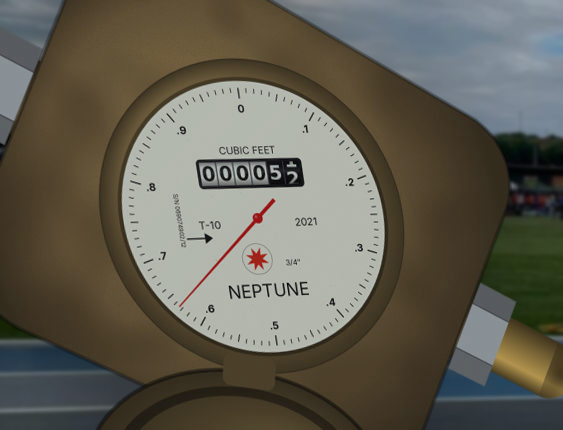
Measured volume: 51.63 ft³
